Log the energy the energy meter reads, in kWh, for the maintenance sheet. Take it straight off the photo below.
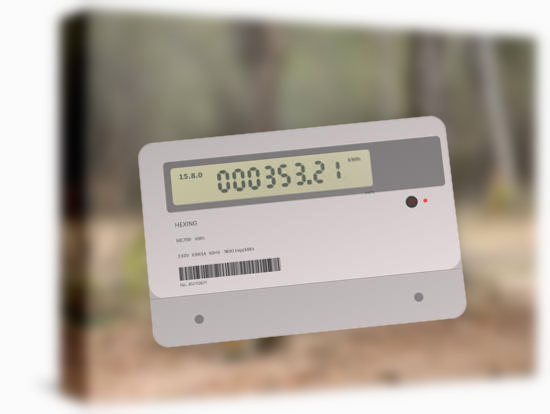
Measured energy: 353.21 kWh
